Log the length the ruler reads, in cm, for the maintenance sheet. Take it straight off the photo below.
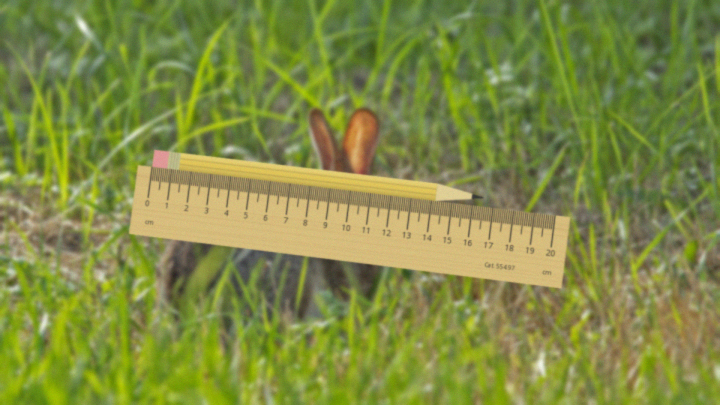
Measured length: 16.5 cm
